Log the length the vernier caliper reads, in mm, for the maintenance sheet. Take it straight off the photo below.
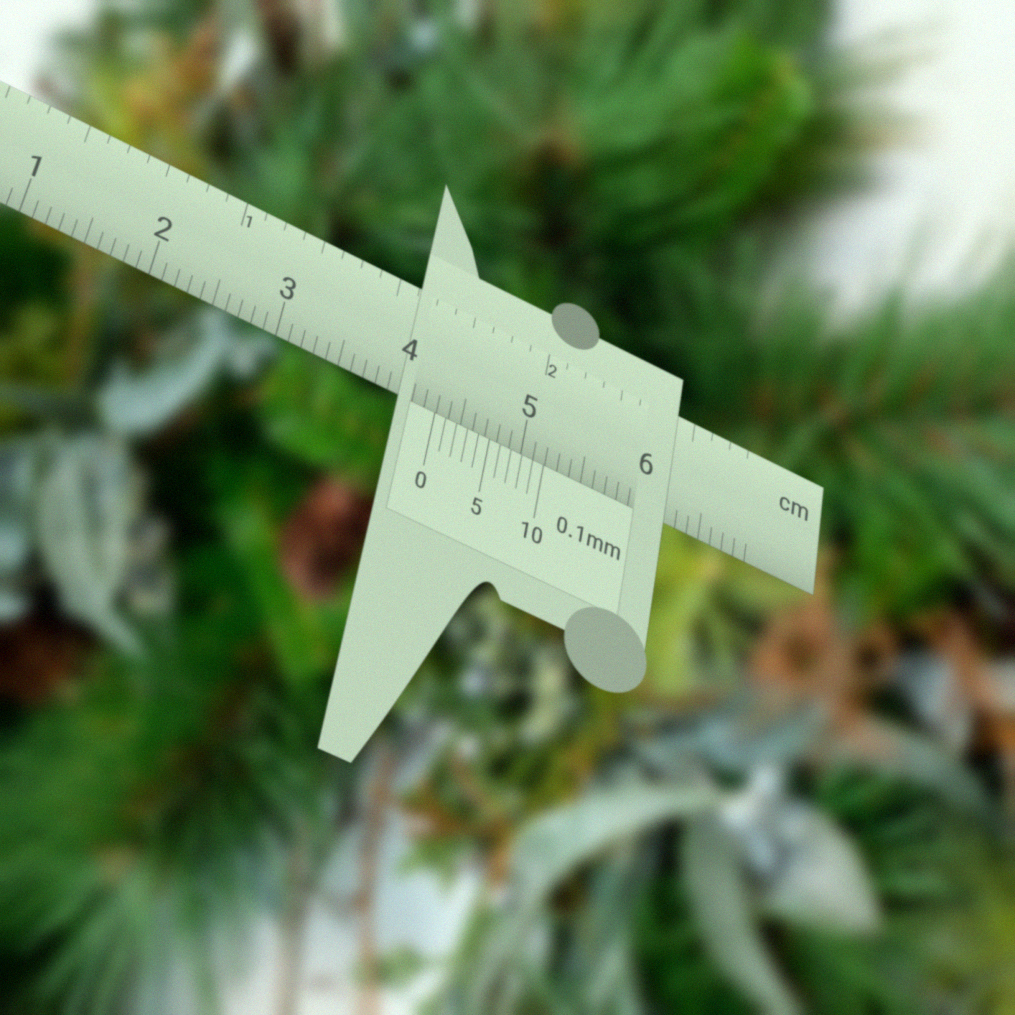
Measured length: 42.9 mm
